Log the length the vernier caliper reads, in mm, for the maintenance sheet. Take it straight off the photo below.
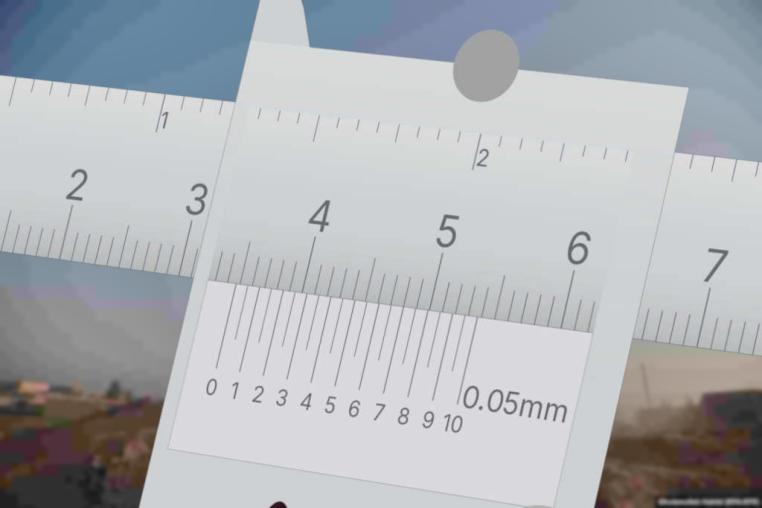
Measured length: 34.7 mm
